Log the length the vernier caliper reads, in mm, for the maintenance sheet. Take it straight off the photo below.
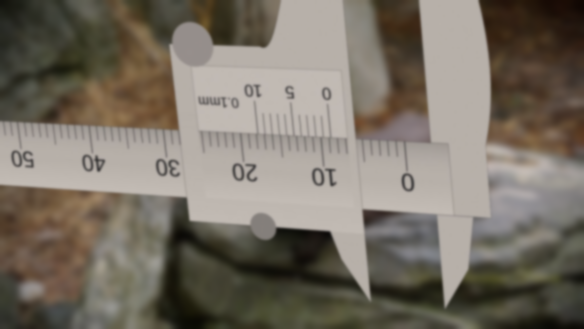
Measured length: 8.8 mm
